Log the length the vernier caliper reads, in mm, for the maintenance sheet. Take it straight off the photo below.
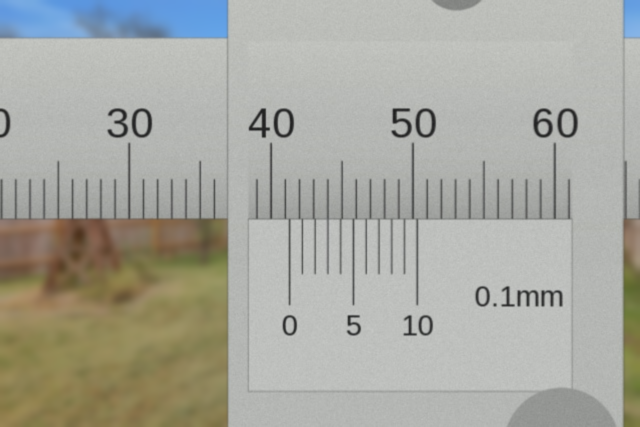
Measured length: 41.3 mm
